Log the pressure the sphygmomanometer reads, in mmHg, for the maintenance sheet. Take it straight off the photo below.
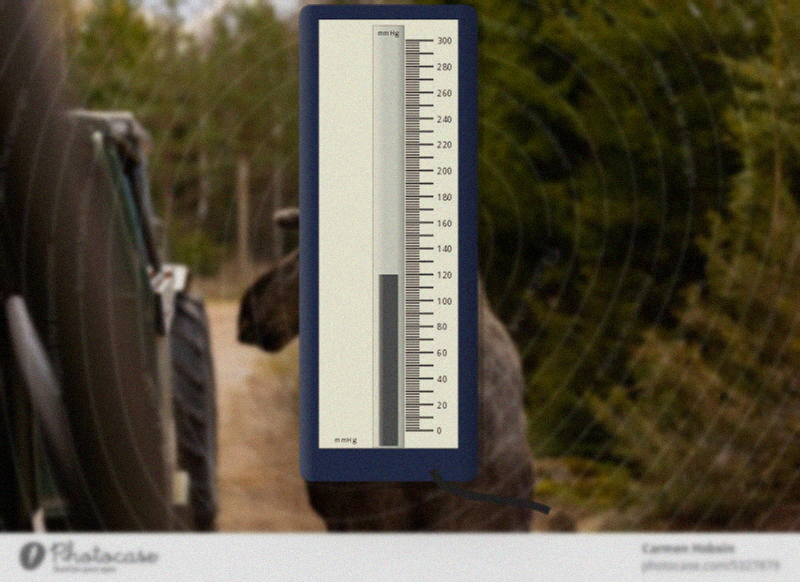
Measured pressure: 120 mmHg
